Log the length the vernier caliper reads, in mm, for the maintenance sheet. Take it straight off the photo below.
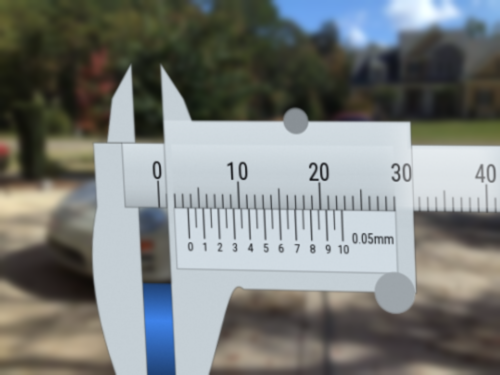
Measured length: 3.6 mm
